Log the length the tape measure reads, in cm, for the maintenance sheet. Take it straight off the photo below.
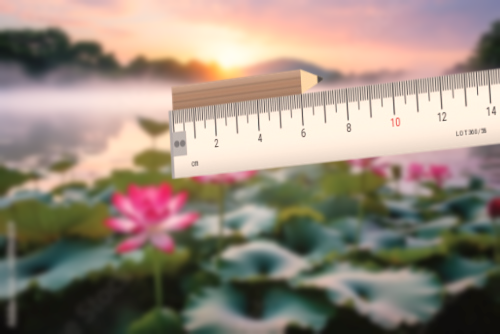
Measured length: 7 cm
